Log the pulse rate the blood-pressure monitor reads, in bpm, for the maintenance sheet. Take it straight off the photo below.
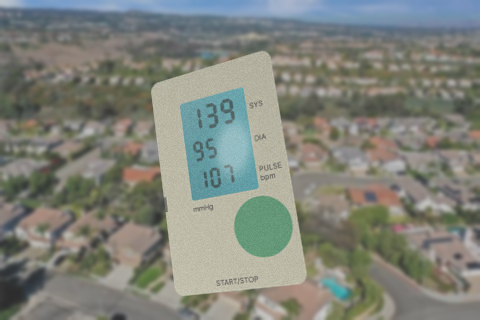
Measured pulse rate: 107 bpm
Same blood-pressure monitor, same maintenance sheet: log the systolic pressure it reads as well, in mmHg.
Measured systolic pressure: 139 mmHg
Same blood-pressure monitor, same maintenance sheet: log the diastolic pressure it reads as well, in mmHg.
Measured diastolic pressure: 95 mmHg
